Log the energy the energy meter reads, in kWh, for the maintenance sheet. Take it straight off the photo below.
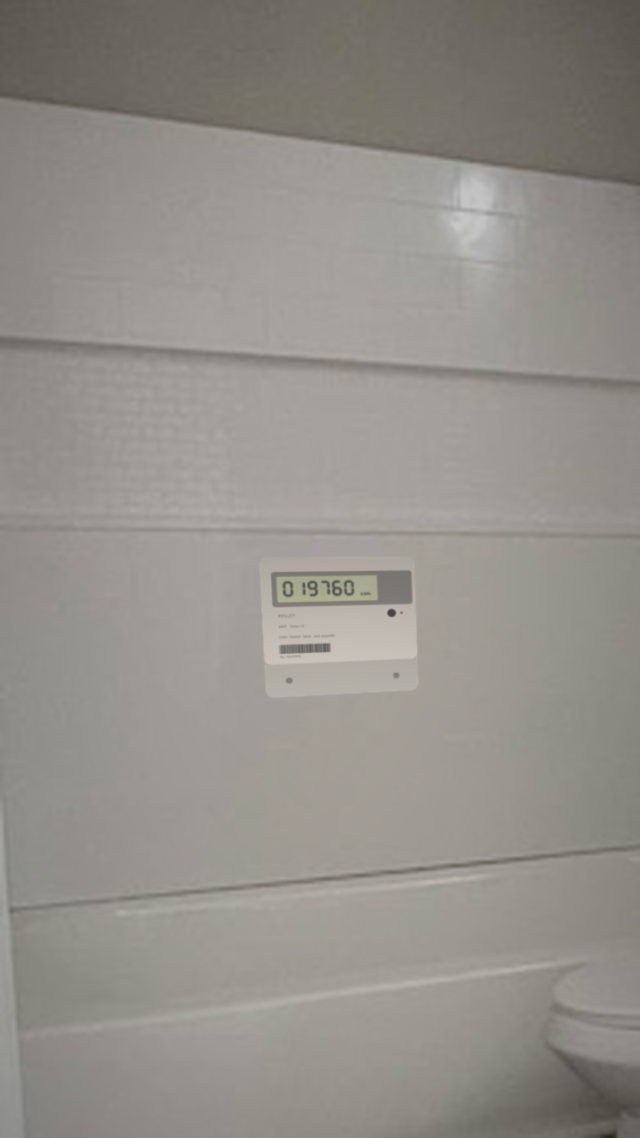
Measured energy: 19760 kWh
